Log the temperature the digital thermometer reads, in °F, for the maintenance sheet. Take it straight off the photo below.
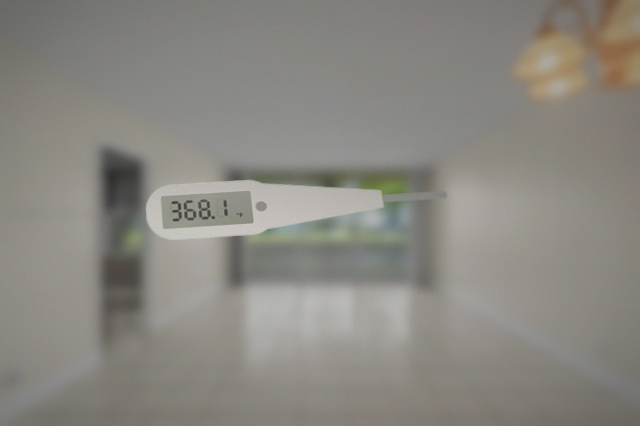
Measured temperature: 368.1 °F
